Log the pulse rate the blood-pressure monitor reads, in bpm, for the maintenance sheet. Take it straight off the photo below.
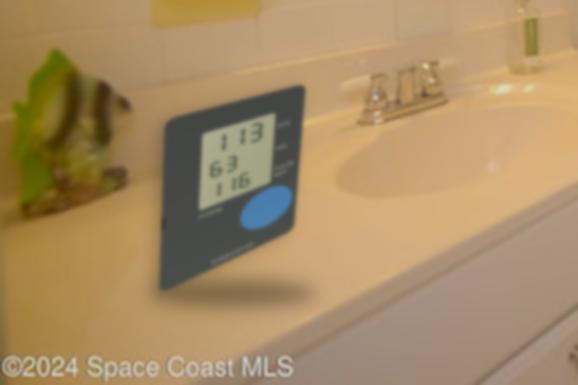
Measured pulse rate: 116 bpm
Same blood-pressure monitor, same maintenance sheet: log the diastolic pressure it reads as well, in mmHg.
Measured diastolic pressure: 63 mmHg
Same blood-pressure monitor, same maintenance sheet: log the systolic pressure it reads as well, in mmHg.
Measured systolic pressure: 113 mmHg
